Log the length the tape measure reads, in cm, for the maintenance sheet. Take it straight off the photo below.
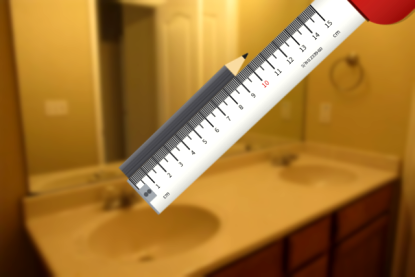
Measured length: 10.5 cm
